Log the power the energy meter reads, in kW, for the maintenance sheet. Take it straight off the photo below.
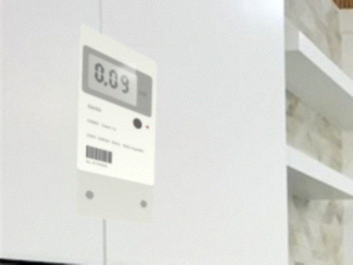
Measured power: 0.09 kW
